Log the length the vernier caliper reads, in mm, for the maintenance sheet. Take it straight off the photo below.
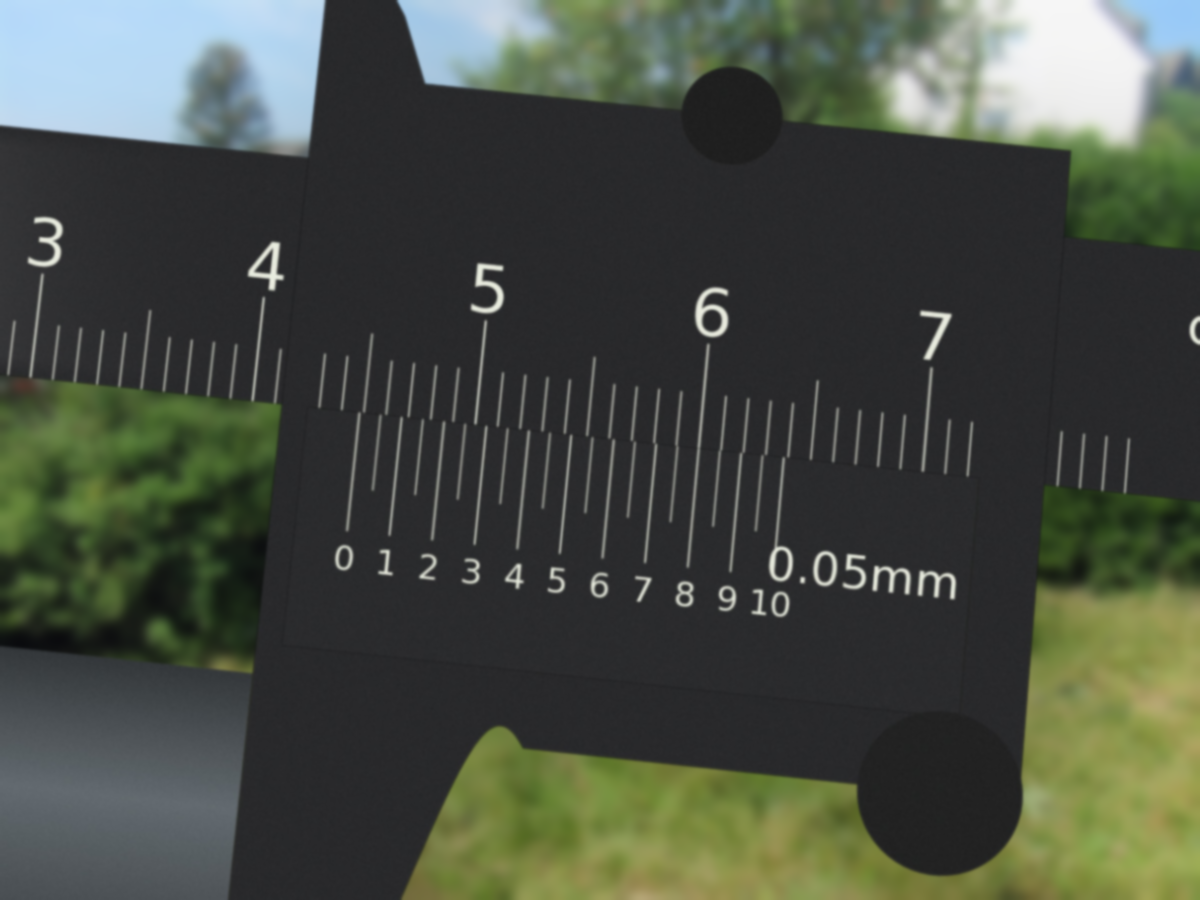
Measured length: 44.8 mm
